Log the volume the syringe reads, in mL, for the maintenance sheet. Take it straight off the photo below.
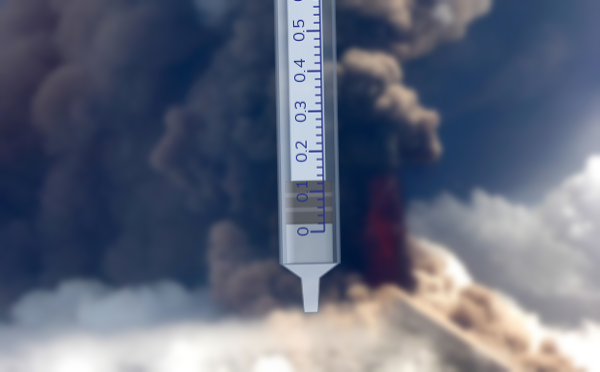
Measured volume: 0.02 mL
